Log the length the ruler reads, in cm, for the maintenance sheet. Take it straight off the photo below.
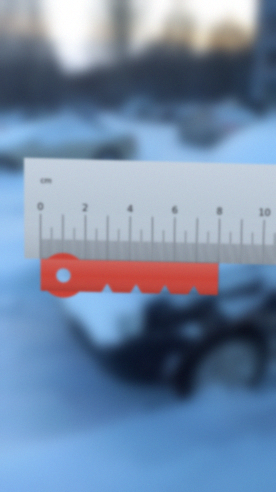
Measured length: 8 cm
